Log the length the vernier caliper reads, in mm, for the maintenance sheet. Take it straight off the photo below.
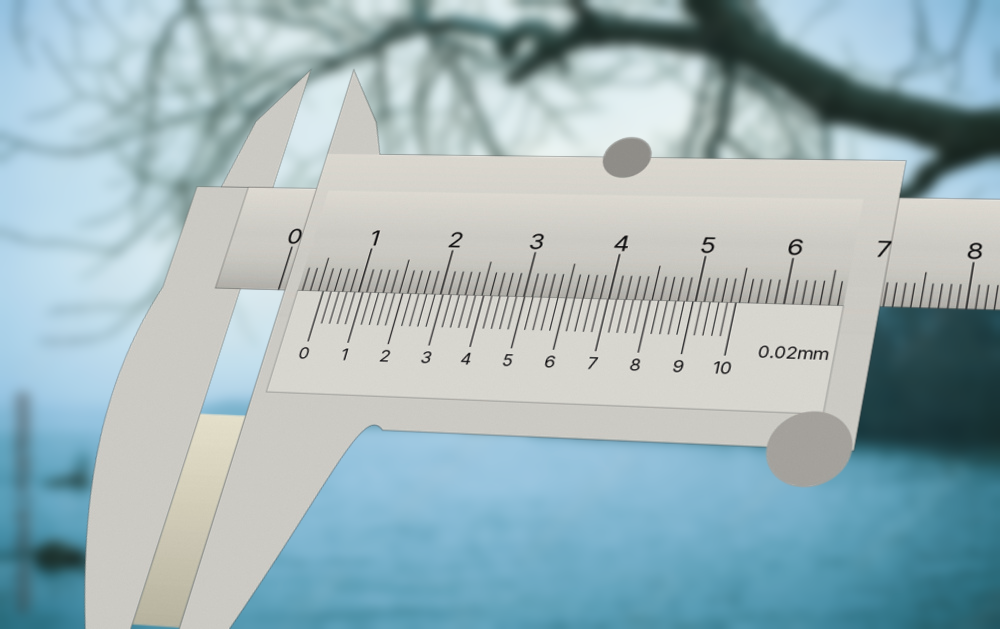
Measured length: 5.6 mm
